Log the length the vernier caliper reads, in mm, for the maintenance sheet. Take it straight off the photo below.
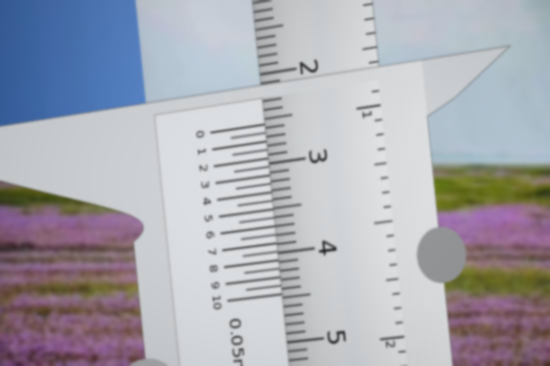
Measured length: 25.6 mm
